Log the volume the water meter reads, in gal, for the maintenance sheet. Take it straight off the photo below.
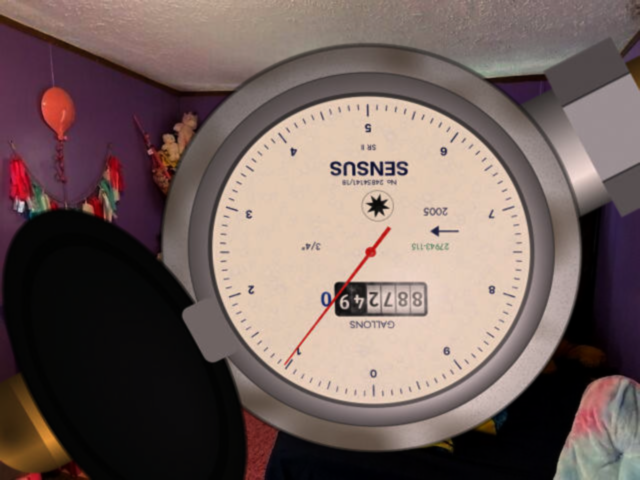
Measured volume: 8872491.0 gal
